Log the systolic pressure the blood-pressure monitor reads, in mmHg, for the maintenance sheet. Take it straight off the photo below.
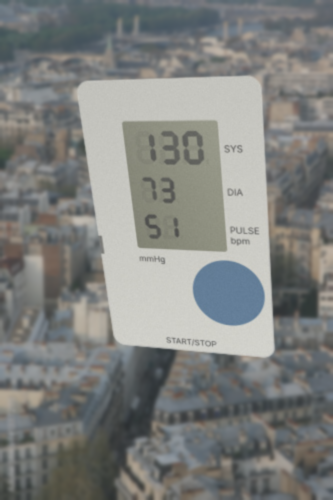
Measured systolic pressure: 130 mmHg
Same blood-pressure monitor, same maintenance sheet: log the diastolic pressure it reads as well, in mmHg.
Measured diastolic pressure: 73 mmHg
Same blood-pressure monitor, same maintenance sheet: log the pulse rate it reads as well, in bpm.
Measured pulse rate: 51 bpm
